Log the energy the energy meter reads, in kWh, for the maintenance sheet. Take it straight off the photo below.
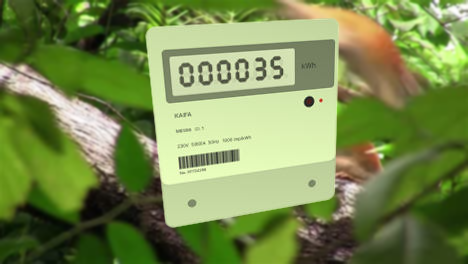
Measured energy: 35 kWh
